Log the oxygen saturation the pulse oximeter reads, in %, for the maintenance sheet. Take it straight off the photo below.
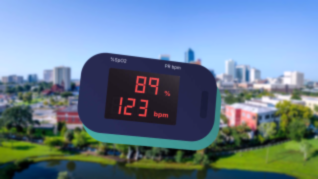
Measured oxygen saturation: 89 %
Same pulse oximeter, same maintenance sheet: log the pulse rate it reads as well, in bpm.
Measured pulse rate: 123 bpm
